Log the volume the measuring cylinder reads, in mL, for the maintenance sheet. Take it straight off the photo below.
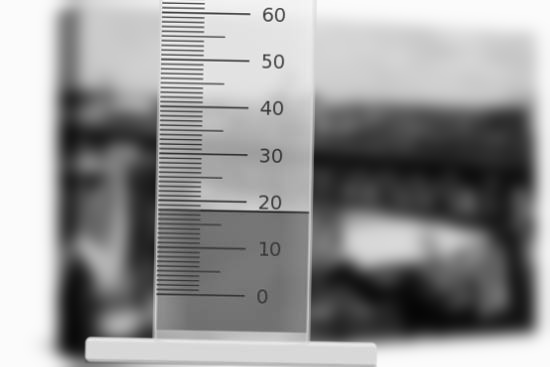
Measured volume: 18 mL
